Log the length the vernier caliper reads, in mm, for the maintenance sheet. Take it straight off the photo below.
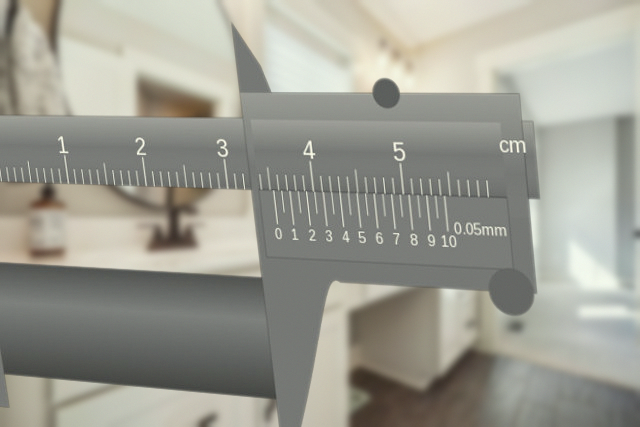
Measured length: 35.4 mm
